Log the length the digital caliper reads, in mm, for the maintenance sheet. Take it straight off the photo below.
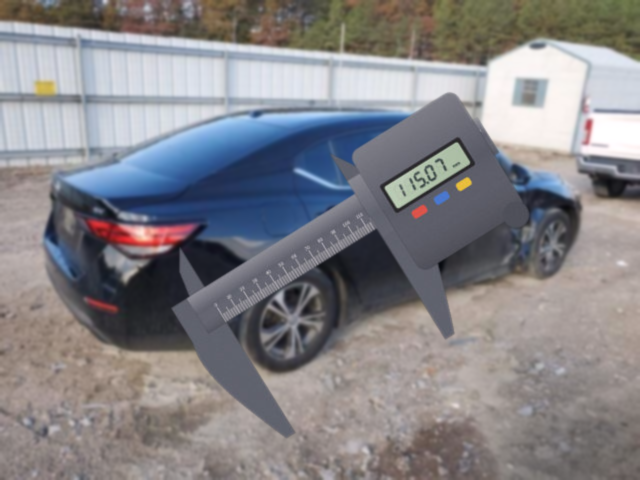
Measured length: 115.07 mm
